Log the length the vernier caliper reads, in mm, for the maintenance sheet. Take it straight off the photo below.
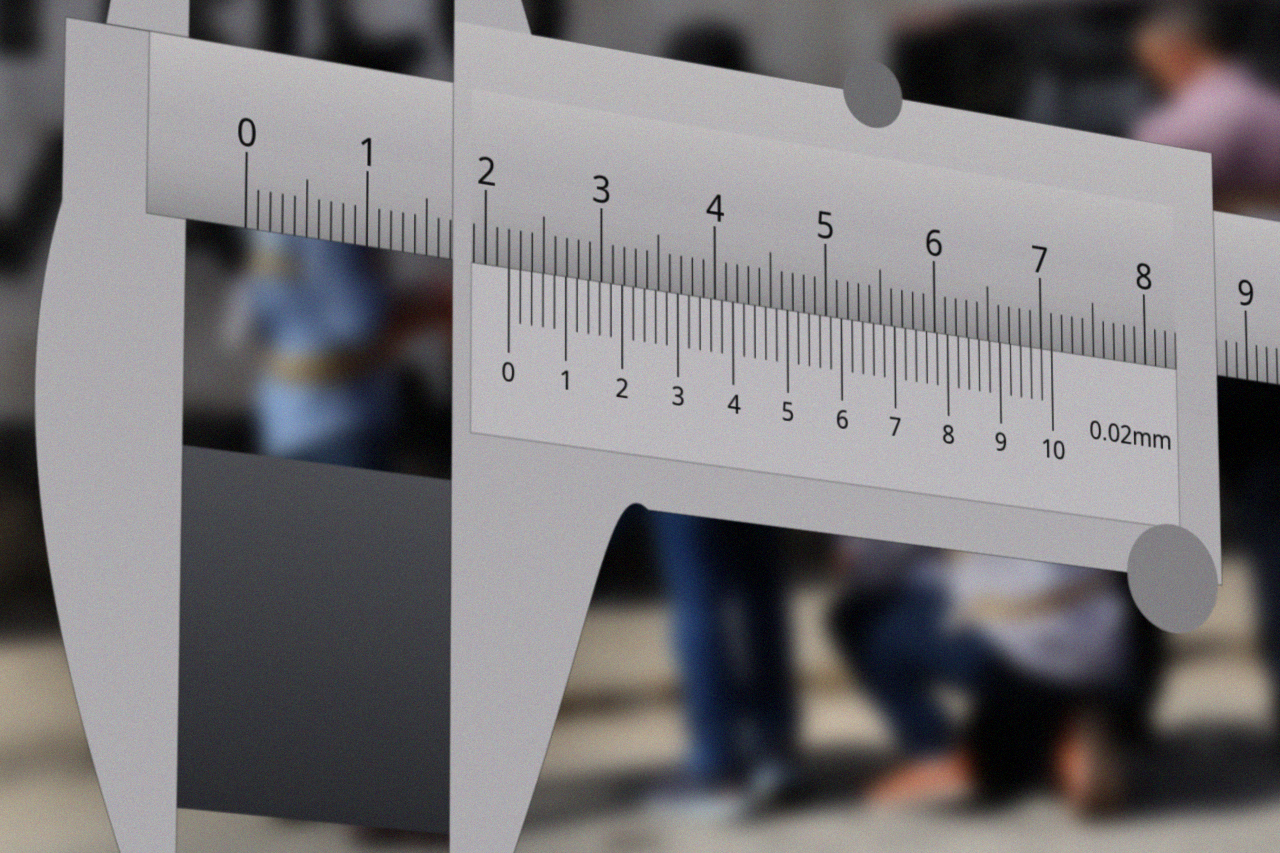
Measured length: 22.0 mm
